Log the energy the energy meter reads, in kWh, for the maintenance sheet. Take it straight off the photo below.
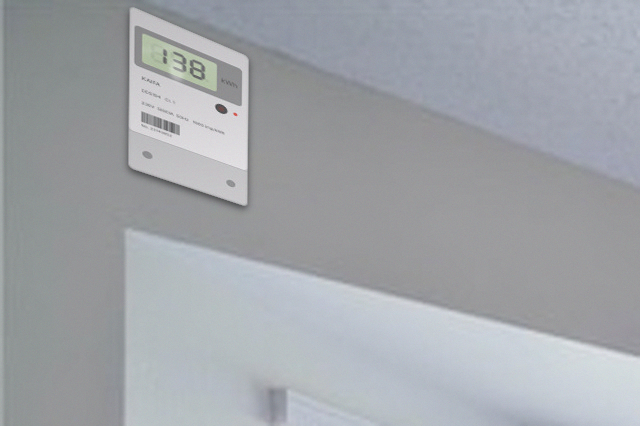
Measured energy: 138 kWh
